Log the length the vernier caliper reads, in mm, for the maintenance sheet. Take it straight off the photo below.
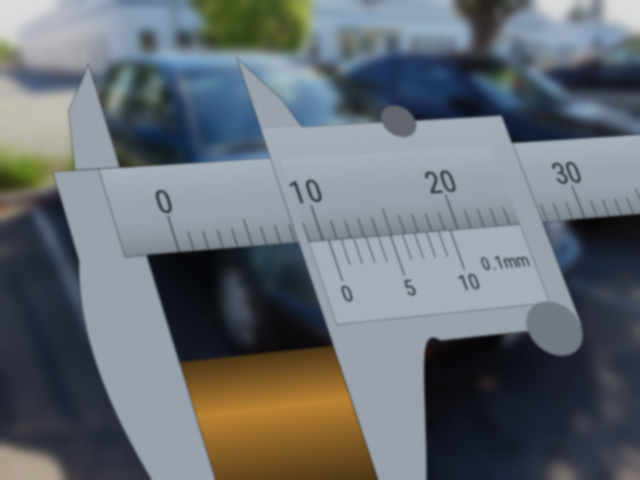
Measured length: 10.4 mm
